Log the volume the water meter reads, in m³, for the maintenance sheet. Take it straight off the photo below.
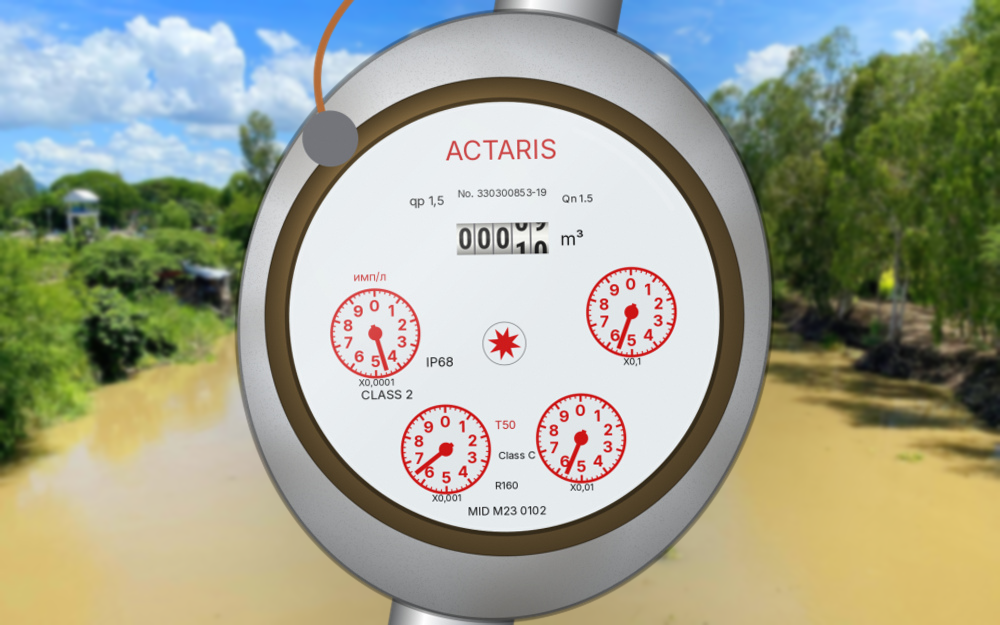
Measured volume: 9.5564 m³
